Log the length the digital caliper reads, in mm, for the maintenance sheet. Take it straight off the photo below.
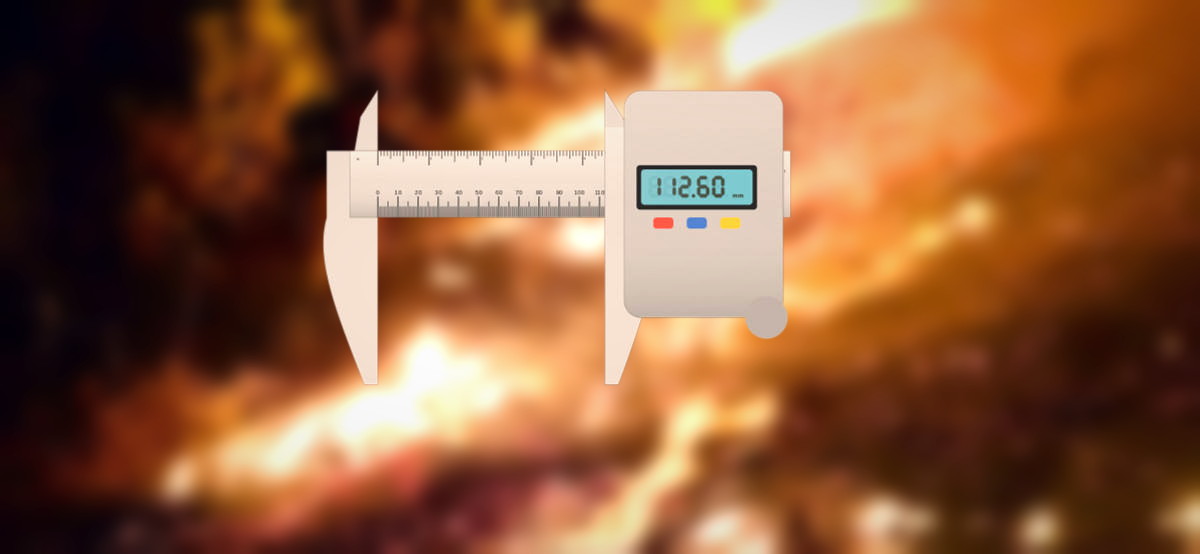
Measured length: 112.60 mm
